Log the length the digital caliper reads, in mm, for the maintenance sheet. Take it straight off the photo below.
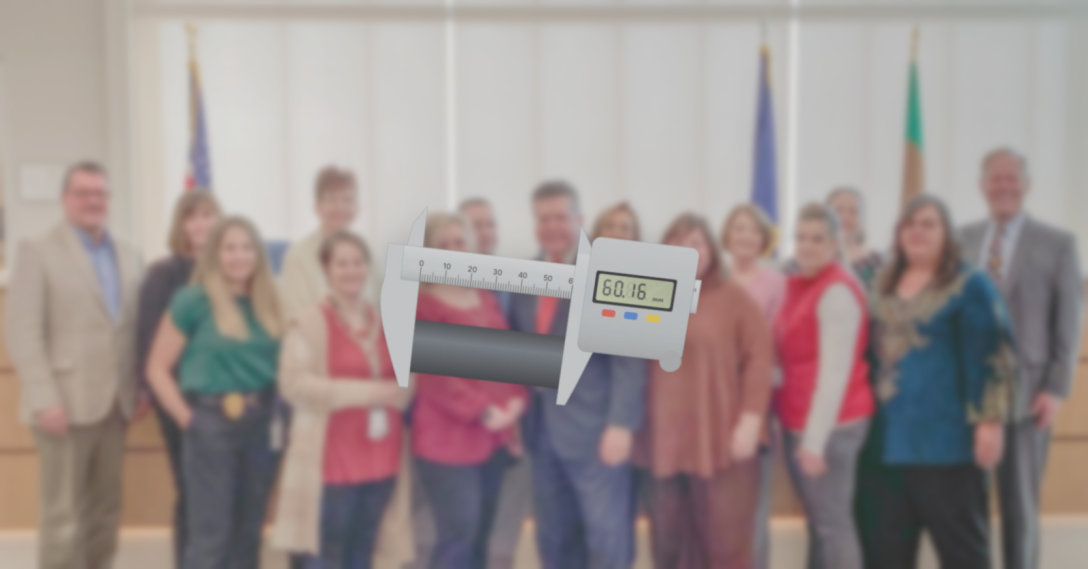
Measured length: 60.16 mm
